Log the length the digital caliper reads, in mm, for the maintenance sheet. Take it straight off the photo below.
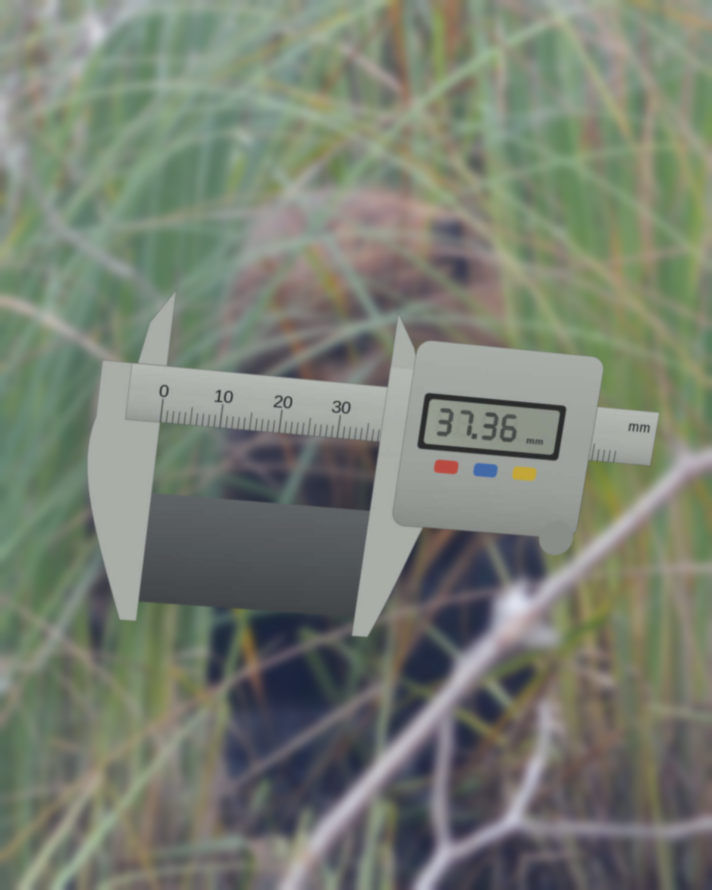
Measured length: 37.36 mm
